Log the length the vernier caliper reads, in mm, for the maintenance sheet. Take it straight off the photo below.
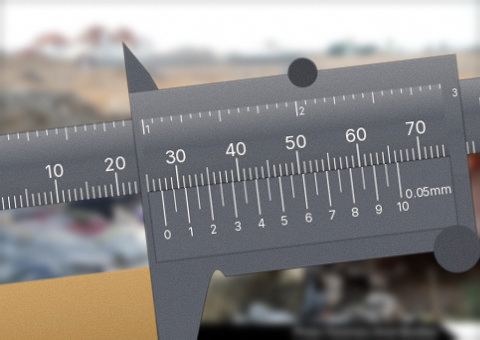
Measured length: 27.2 mm
